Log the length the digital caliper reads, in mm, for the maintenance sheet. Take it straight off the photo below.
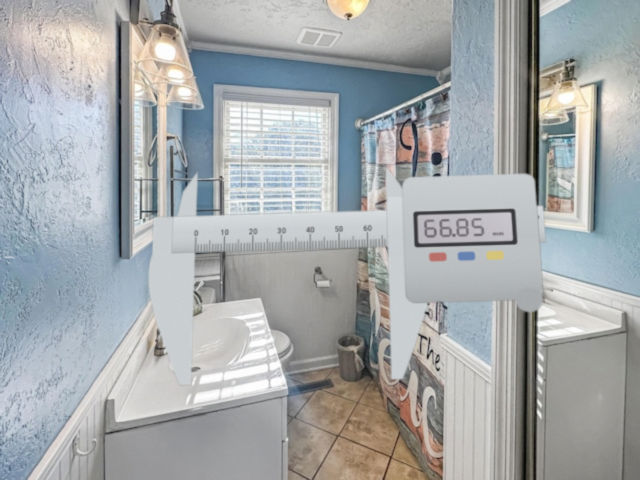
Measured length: 66.85 mm
